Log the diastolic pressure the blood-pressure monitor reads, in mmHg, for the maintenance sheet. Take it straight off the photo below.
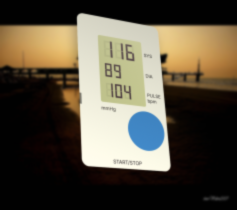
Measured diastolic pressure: 89 mmHg
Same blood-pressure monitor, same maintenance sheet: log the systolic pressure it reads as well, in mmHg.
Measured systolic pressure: 116 mmHg
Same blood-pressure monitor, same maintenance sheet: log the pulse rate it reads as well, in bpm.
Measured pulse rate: 104 bpm
